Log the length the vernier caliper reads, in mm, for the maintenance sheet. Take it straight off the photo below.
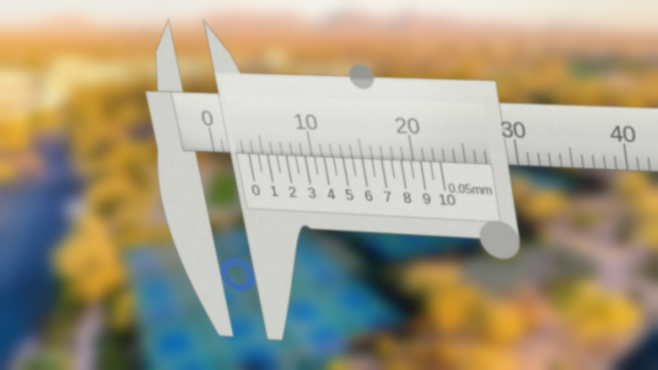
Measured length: 3.6 mm
